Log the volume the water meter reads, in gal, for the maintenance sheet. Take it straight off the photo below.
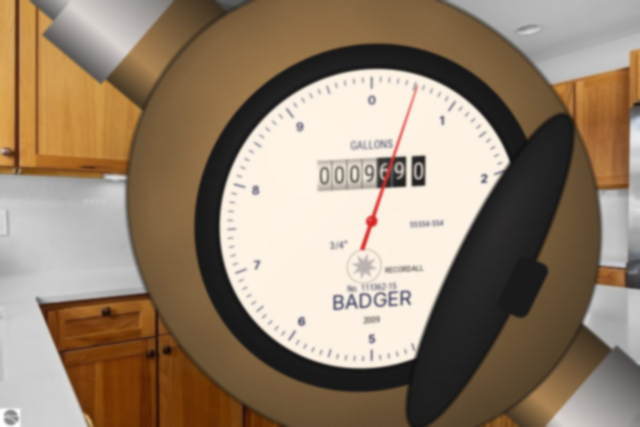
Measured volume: 9690.5 gal
